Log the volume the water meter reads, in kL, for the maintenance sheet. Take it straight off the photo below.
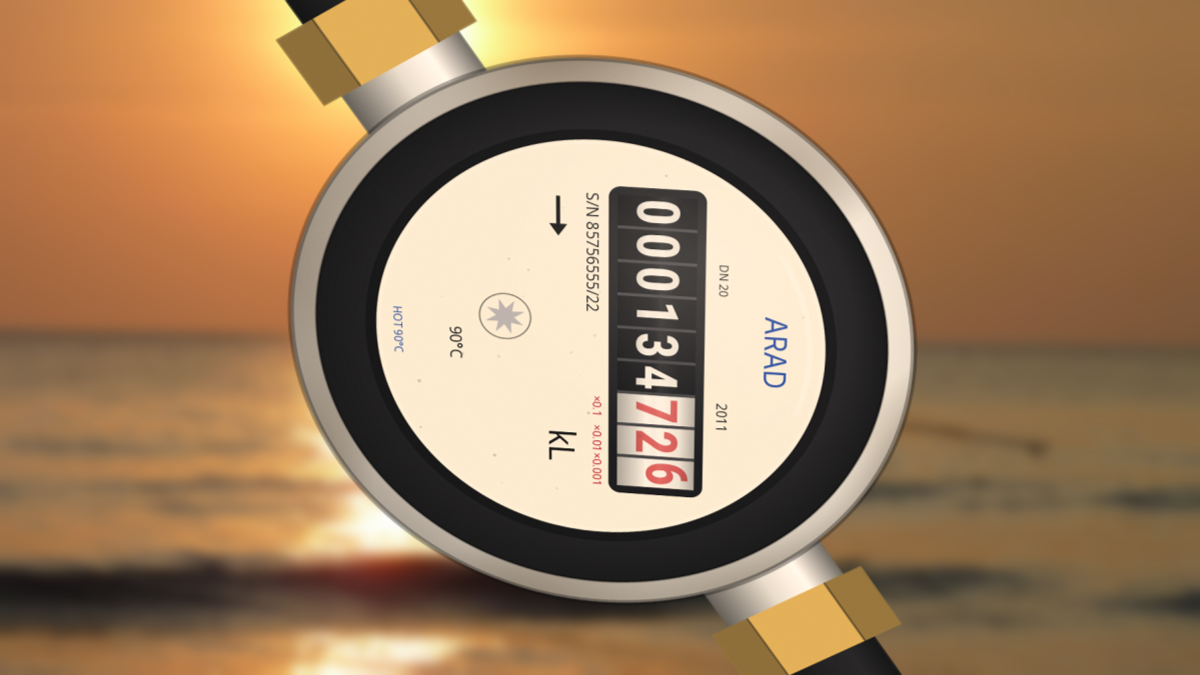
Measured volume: 134.726 kL
